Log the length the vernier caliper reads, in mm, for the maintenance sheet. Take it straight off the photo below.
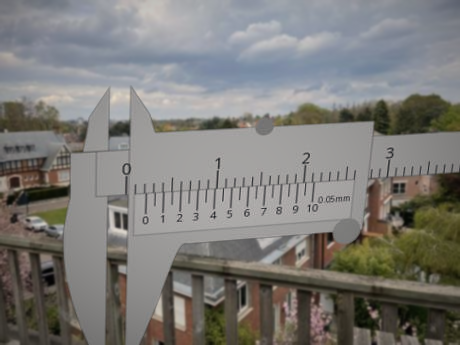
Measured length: 2.2 mm
